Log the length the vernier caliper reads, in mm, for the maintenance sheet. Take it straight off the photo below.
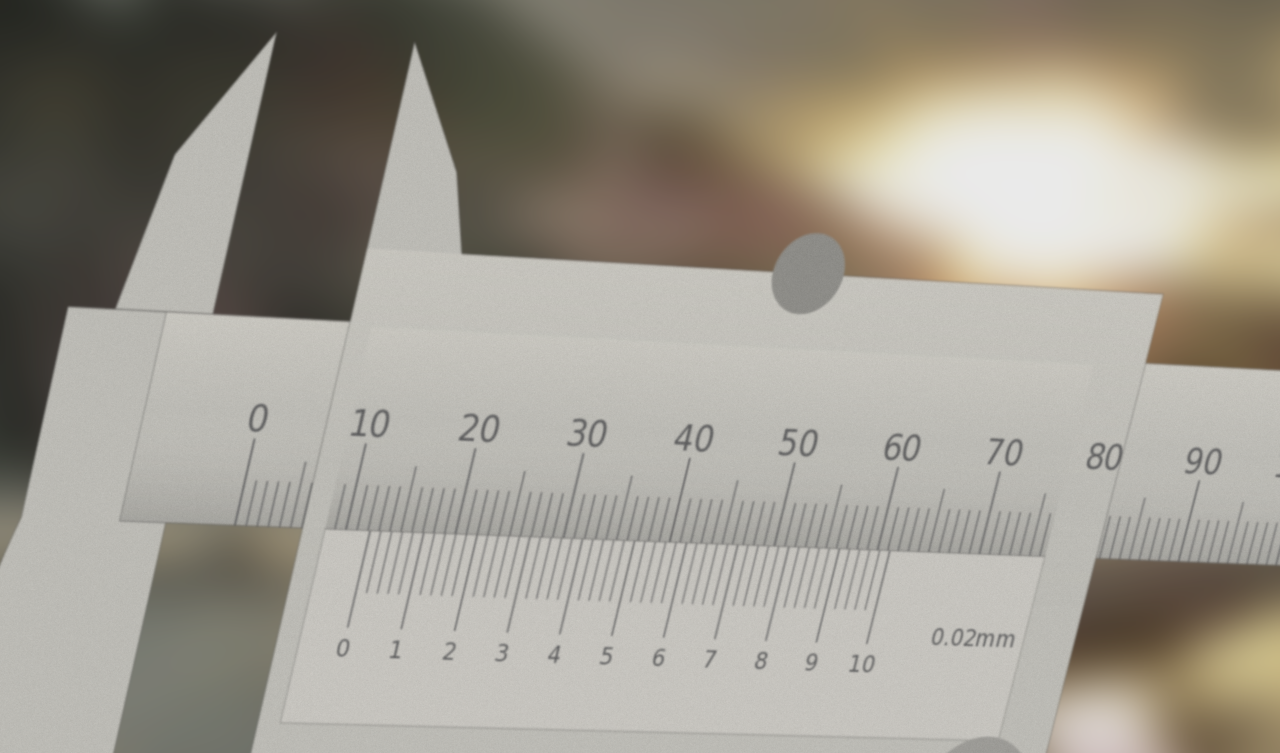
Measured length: 12.2 mm
